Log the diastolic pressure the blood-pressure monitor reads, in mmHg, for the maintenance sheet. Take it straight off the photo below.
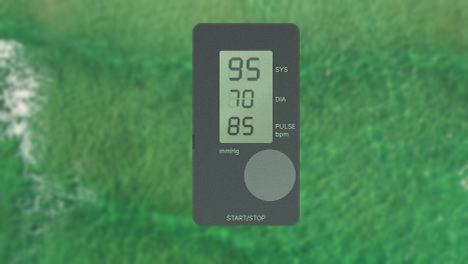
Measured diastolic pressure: 70 mmHg
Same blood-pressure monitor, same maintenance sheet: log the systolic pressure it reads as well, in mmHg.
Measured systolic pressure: 95 mmHg
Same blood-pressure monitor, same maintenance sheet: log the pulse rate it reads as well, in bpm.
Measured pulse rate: 85 bpm
